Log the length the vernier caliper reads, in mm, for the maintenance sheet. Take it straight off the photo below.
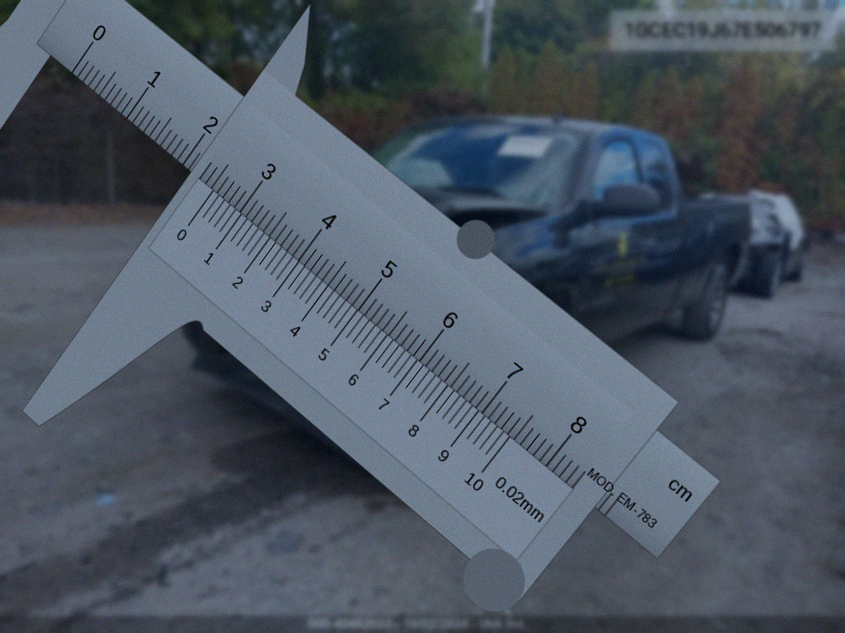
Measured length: 25.4 mm
